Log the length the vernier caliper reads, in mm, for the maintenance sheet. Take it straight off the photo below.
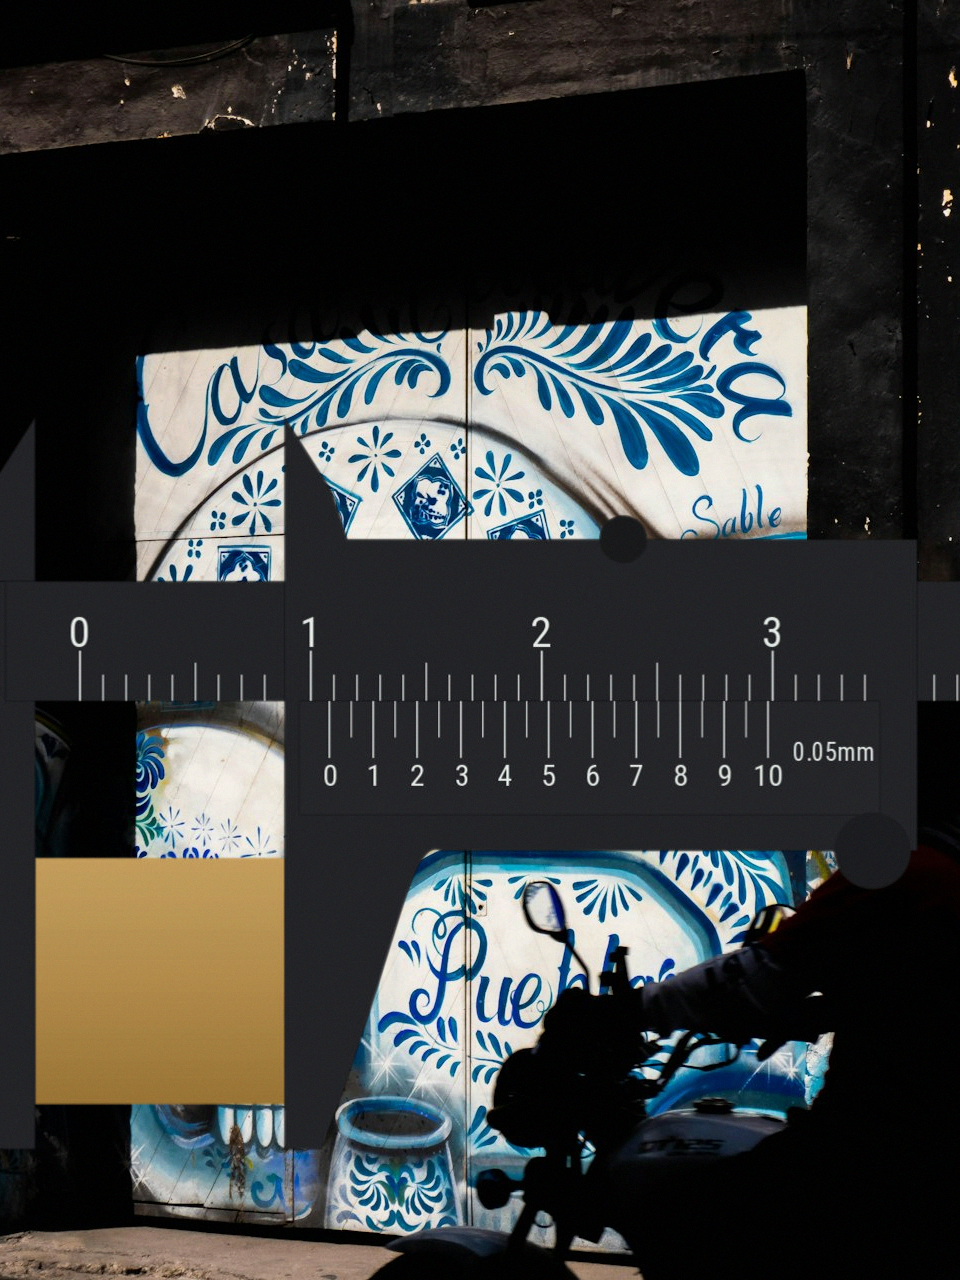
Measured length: 10.8 mm
